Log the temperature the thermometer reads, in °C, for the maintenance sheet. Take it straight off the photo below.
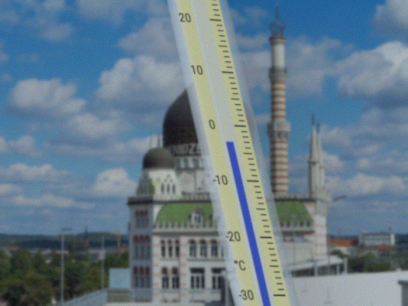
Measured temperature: -3 °C
